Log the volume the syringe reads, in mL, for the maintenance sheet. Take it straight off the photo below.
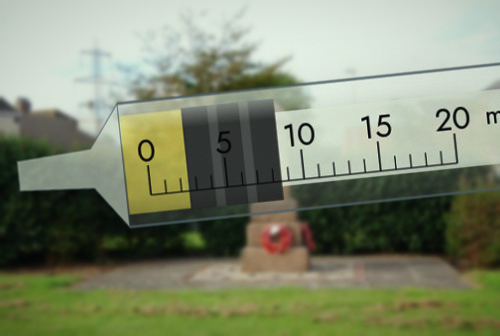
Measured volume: 2.5 mL
